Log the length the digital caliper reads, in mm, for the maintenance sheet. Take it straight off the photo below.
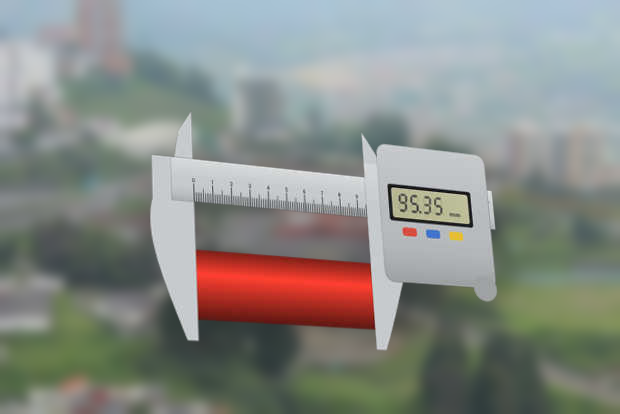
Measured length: 95.35 mm
